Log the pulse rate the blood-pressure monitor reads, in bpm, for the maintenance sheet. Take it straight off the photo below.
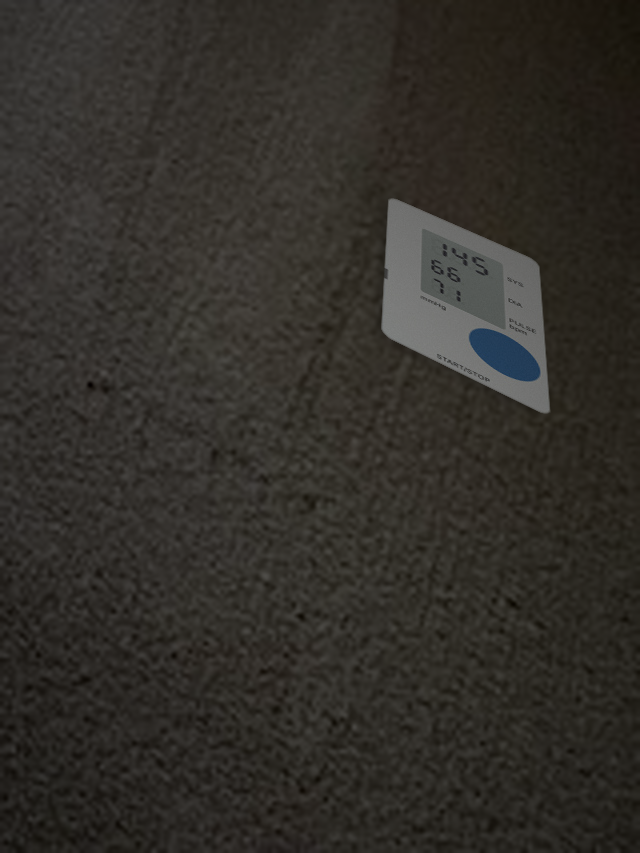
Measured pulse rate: 71 bpm
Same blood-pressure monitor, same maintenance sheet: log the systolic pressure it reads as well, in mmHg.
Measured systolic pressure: 145 mmHg
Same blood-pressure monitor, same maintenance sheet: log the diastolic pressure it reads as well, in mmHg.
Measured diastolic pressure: 66 mmHg
